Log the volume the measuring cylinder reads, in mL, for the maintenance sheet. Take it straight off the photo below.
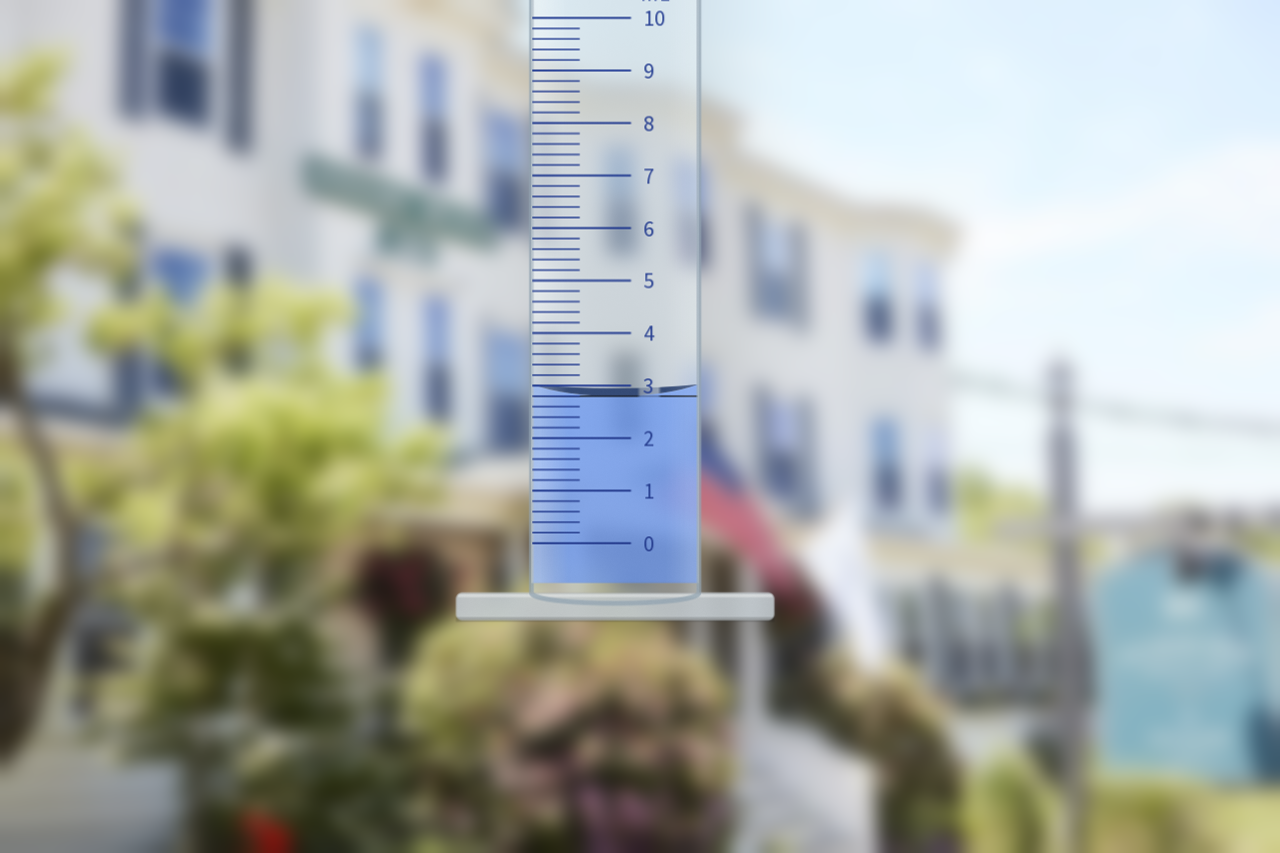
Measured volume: 2.8 mL
